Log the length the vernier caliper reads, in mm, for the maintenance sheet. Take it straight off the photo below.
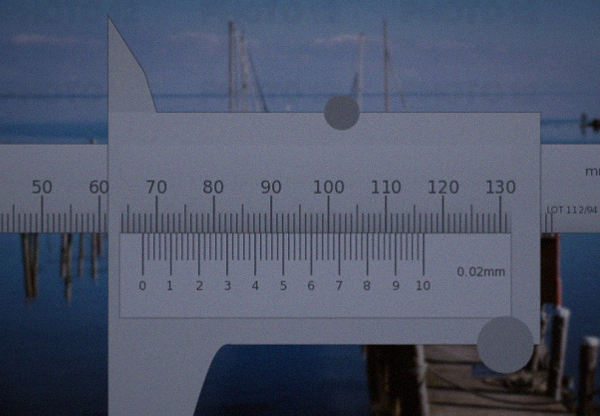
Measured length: 67.6 mm
